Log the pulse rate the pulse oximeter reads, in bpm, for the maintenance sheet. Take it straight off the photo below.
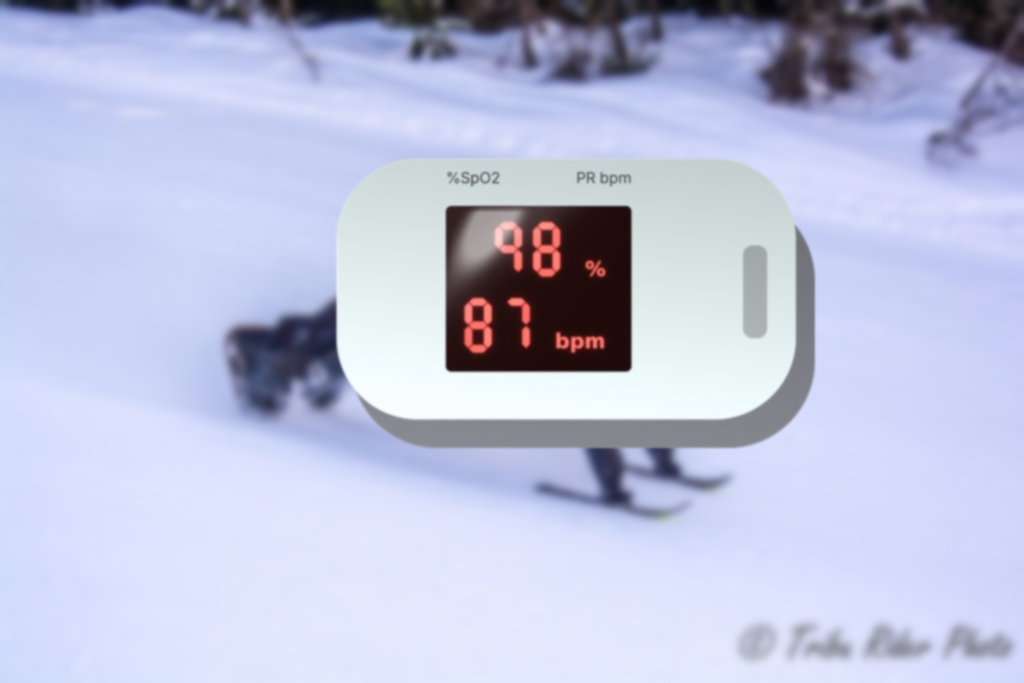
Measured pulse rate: 87 bpm
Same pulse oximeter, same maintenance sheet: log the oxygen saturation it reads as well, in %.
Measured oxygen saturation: 98 %
